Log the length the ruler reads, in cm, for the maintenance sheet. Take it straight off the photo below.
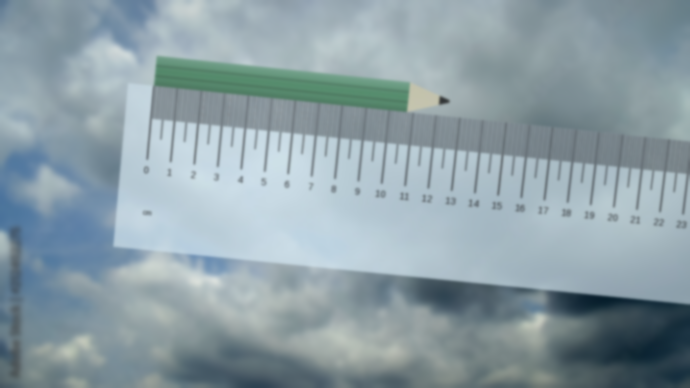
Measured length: 12.5 cm
